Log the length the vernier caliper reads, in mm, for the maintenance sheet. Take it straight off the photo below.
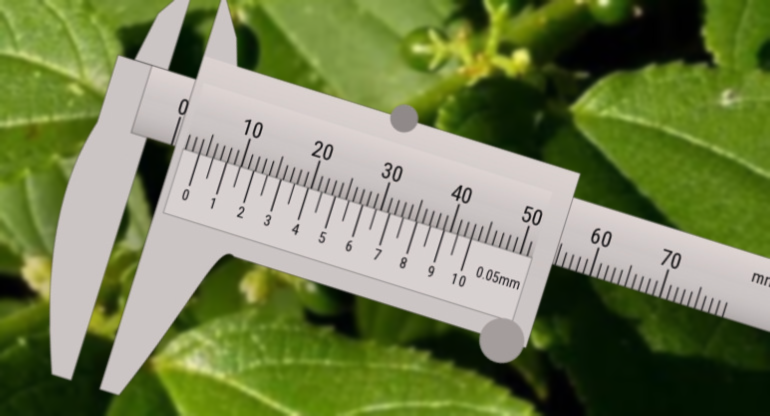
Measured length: 4.0 mm
